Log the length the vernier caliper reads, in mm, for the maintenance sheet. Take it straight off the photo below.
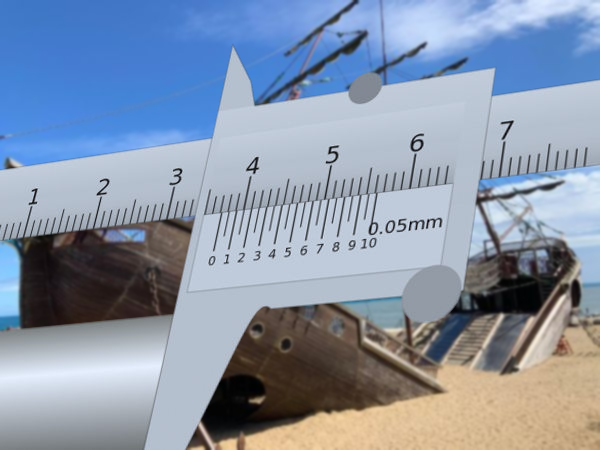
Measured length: 37.2 mm
